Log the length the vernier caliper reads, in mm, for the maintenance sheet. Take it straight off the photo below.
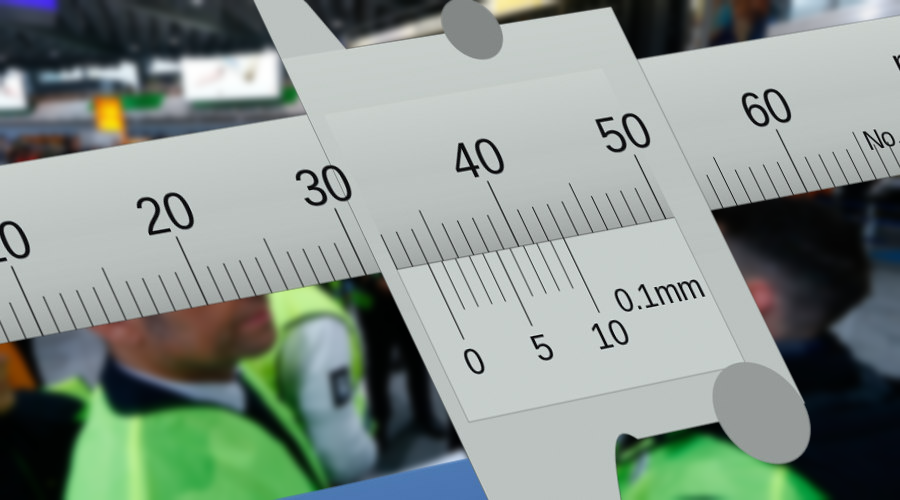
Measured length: 34.0 mm
